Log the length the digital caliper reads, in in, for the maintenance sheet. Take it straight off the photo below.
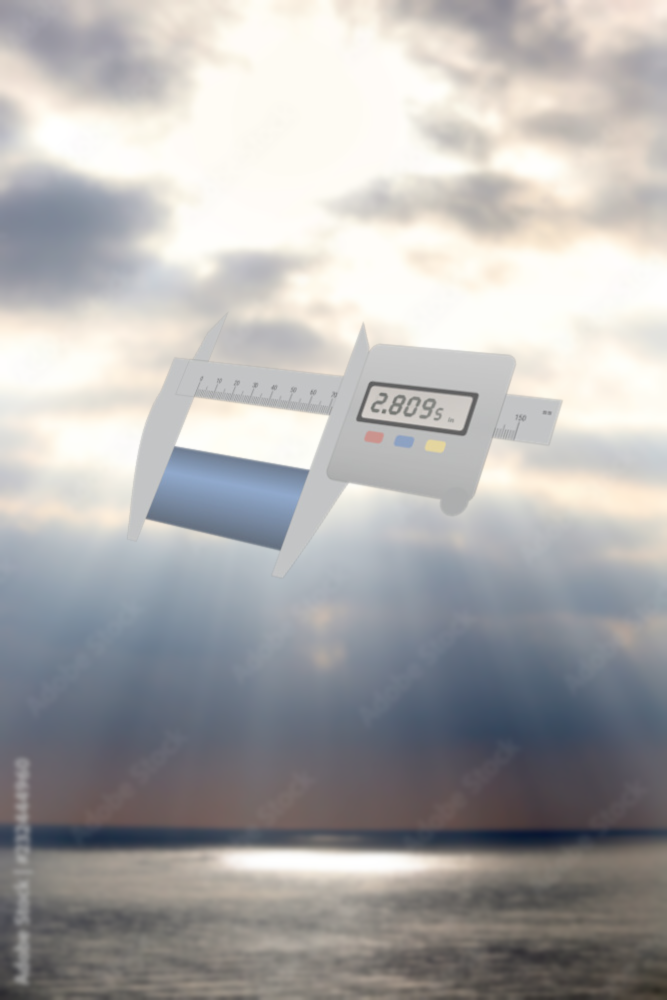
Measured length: 2.8095 in
